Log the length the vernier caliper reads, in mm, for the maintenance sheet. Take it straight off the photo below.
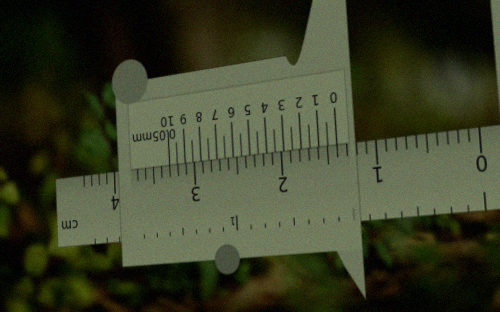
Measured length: 14.0 mm
